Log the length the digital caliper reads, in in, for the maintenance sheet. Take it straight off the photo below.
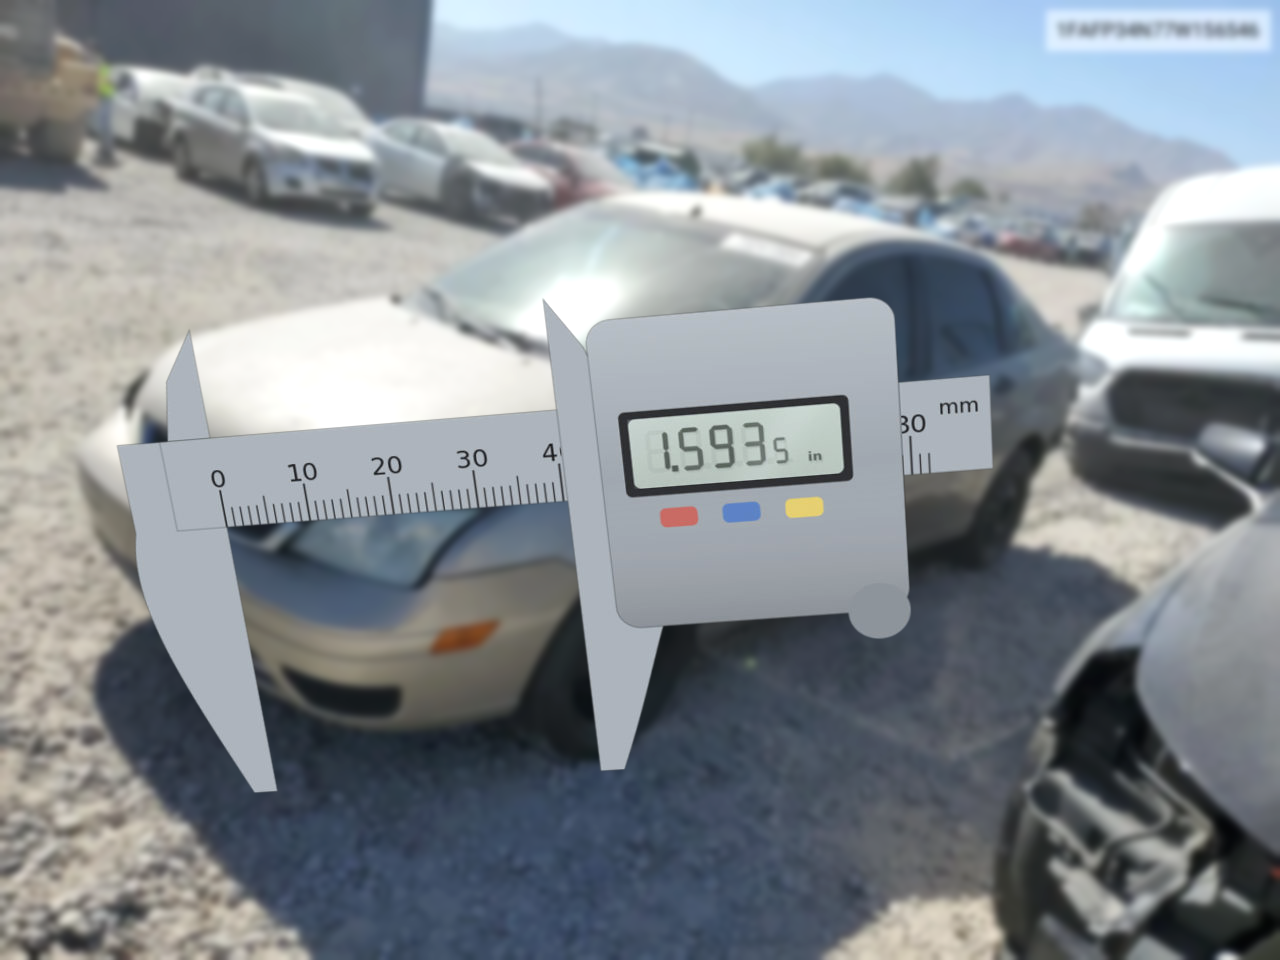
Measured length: 1.5935 in
